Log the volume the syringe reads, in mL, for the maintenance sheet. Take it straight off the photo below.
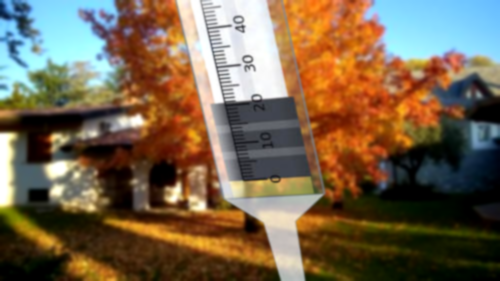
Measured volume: 0 mL
